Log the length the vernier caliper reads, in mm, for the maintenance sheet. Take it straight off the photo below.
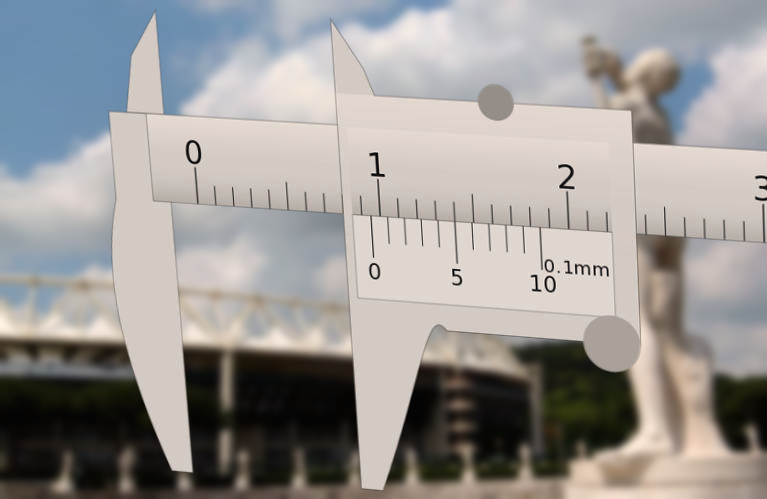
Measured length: 9.5 mm
